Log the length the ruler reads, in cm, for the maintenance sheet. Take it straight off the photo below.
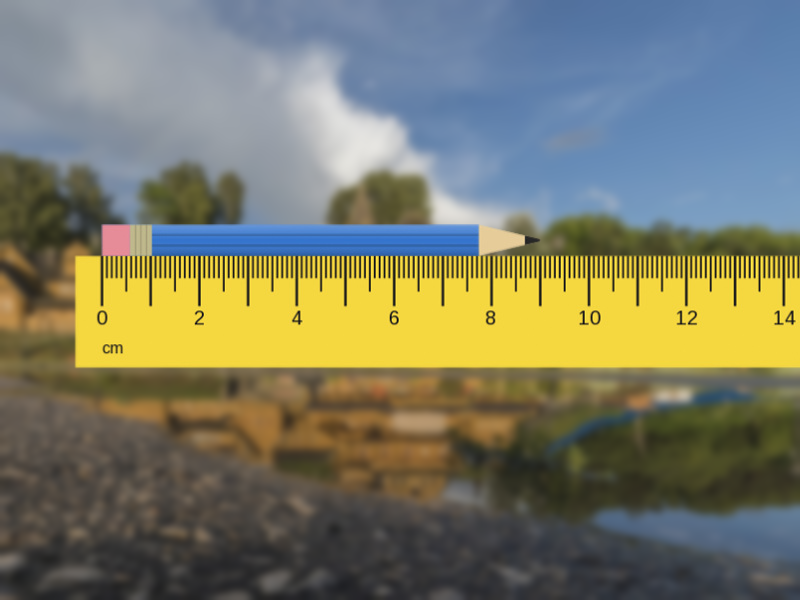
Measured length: 9 cm
